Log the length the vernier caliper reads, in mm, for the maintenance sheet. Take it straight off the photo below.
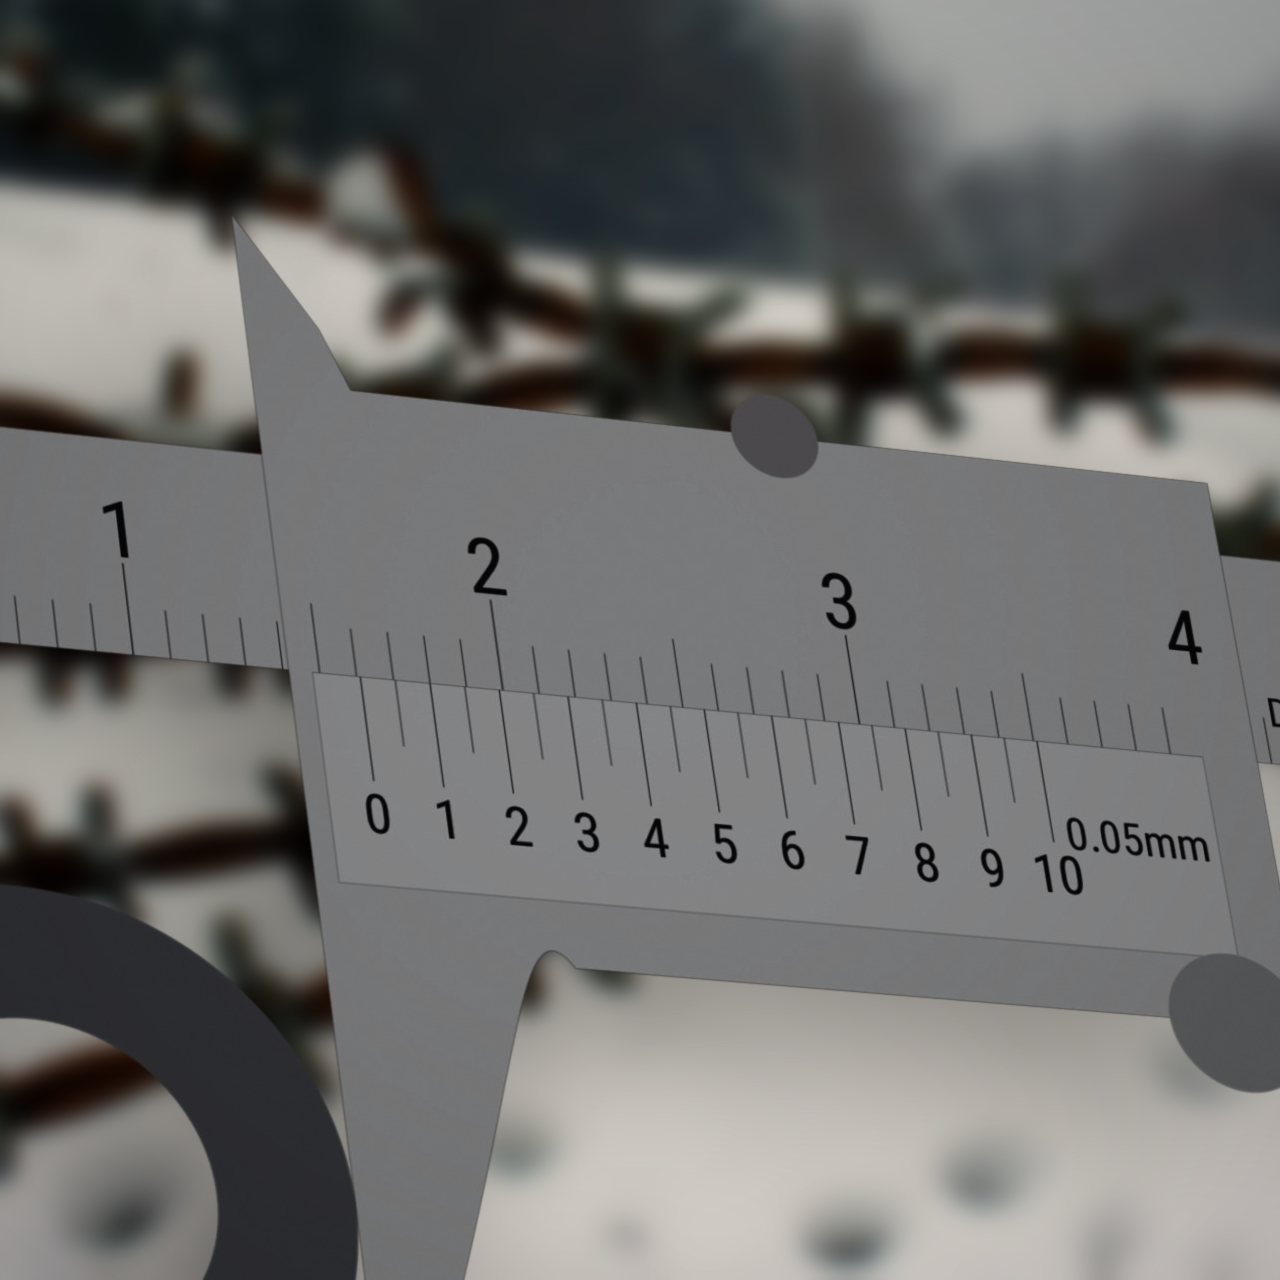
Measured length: 16.10 mm
